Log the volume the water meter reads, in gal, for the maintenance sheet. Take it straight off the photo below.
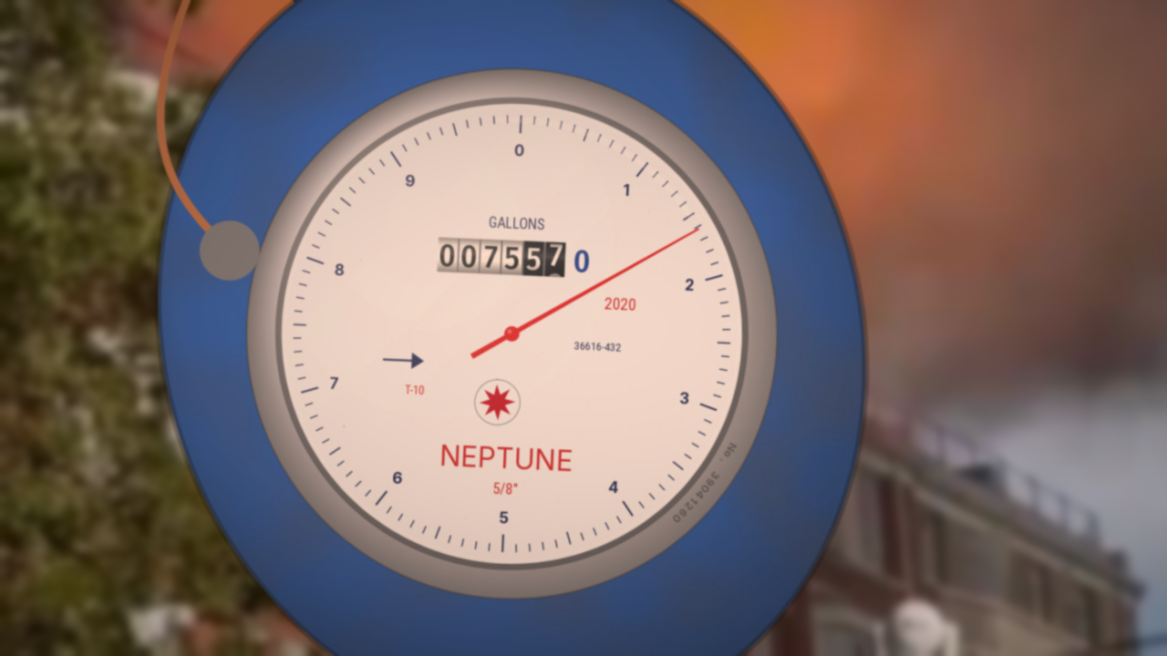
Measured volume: 75571.6 gal
